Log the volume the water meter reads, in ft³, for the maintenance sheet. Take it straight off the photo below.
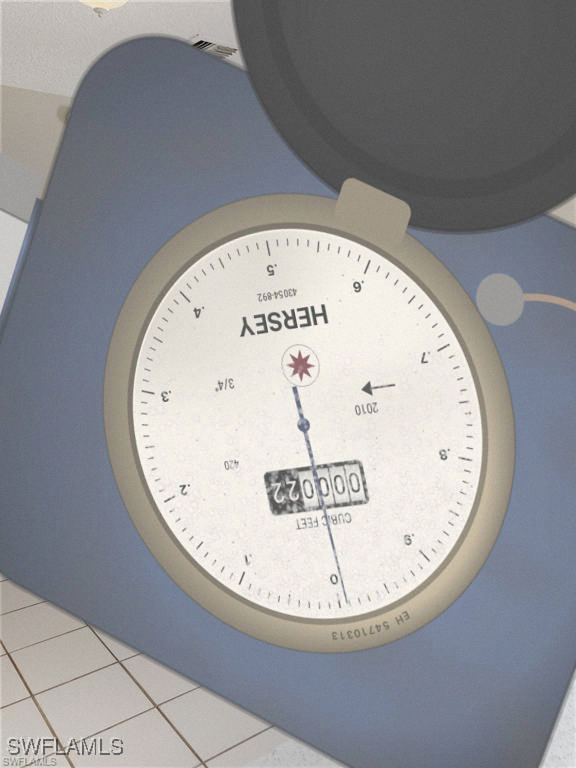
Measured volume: 21.99 ft³
